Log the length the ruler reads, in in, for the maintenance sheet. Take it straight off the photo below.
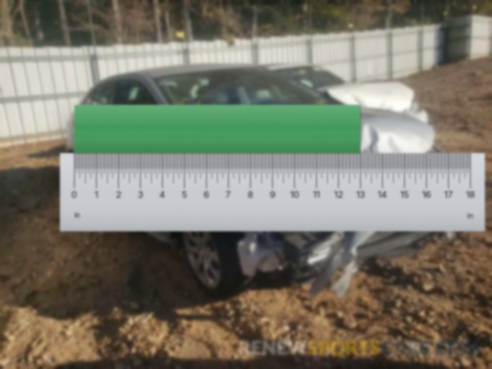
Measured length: 13 in
